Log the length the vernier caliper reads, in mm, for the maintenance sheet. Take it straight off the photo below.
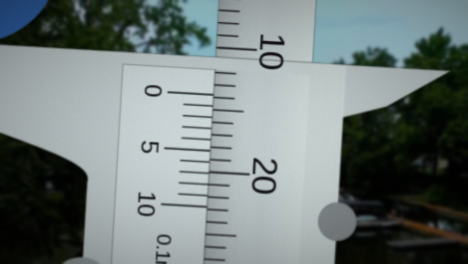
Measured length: 13.8 mm
